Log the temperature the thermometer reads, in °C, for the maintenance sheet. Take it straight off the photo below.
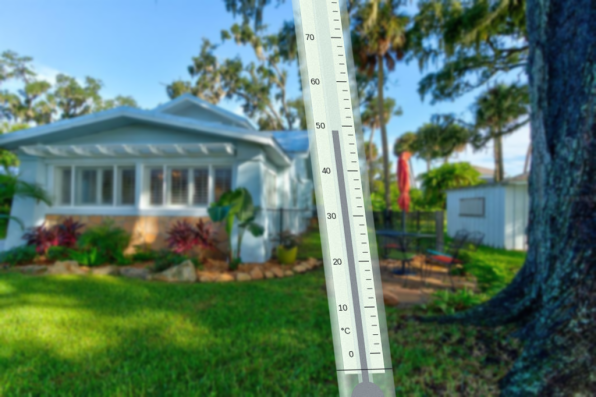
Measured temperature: 49 °C
